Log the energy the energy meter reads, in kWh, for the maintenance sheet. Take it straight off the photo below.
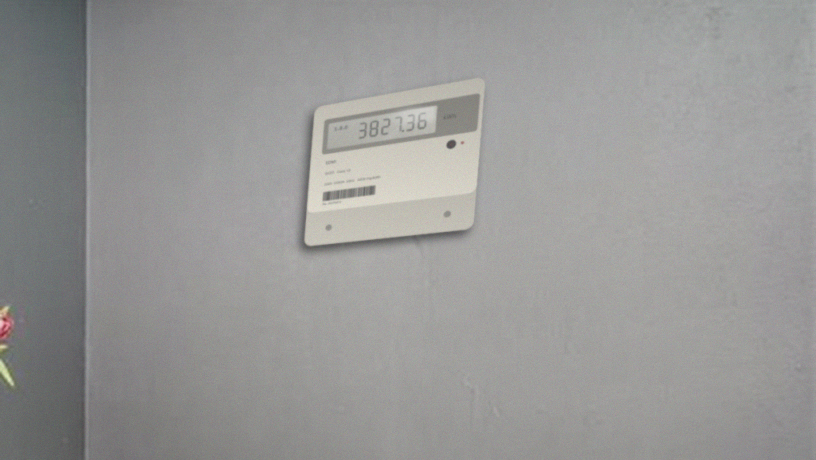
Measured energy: 3827.36 kWh
